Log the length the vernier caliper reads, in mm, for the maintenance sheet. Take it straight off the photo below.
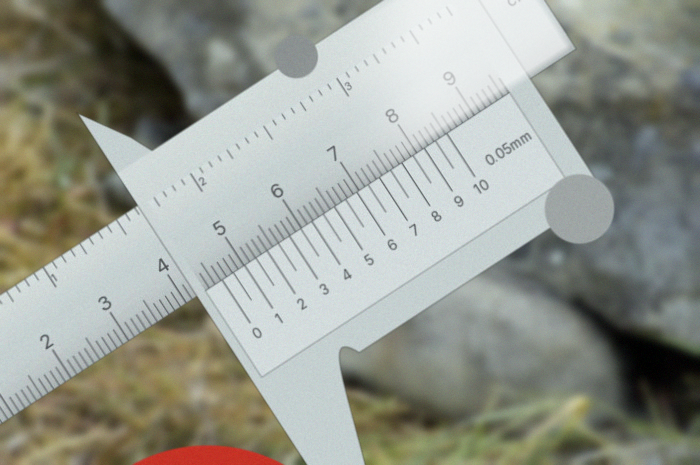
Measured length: 46.2 mm
